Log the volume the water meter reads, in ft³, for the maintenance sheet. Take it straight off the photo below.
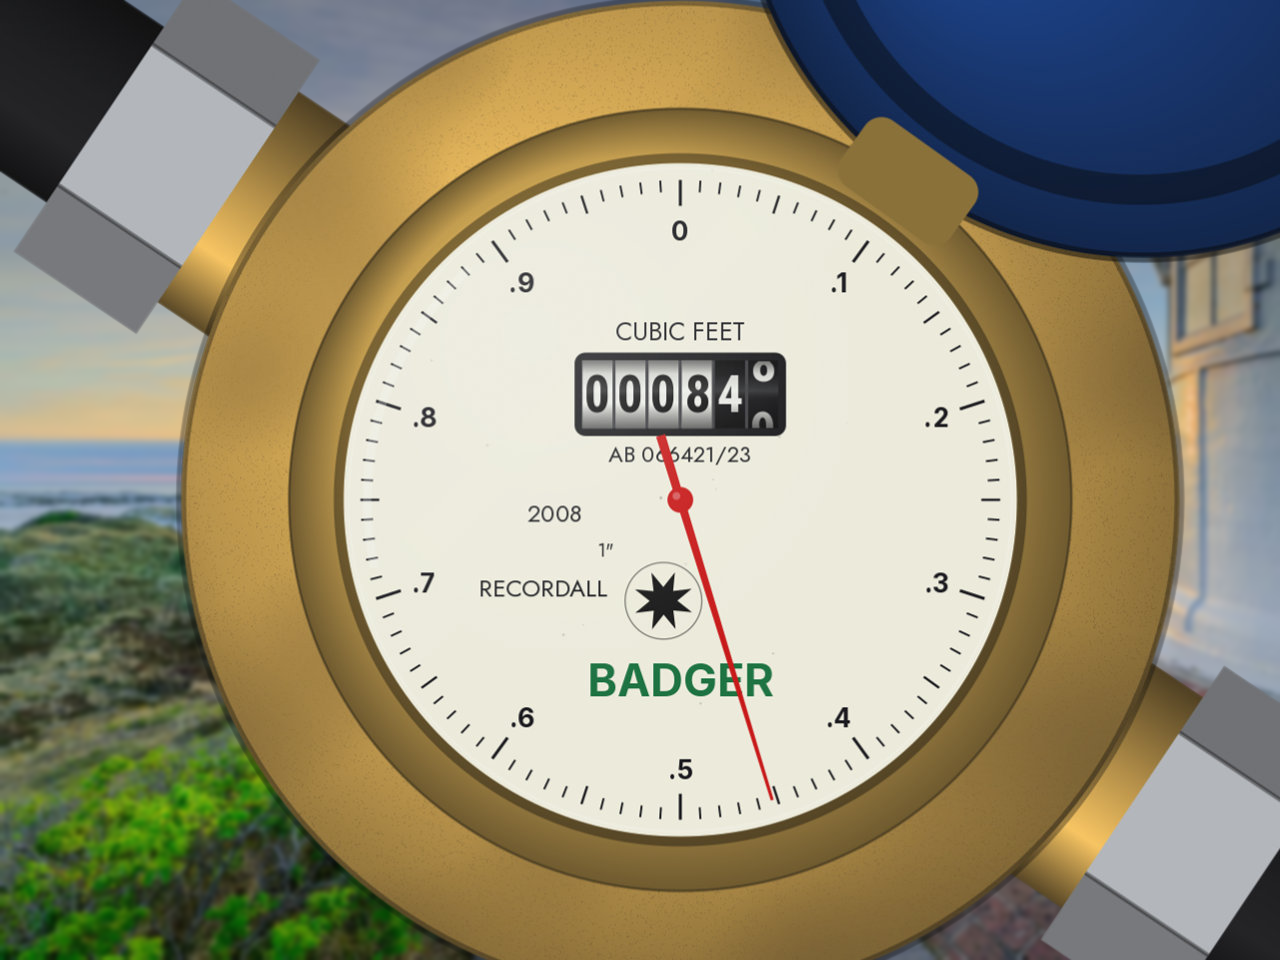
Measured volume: 848.45 ft³
